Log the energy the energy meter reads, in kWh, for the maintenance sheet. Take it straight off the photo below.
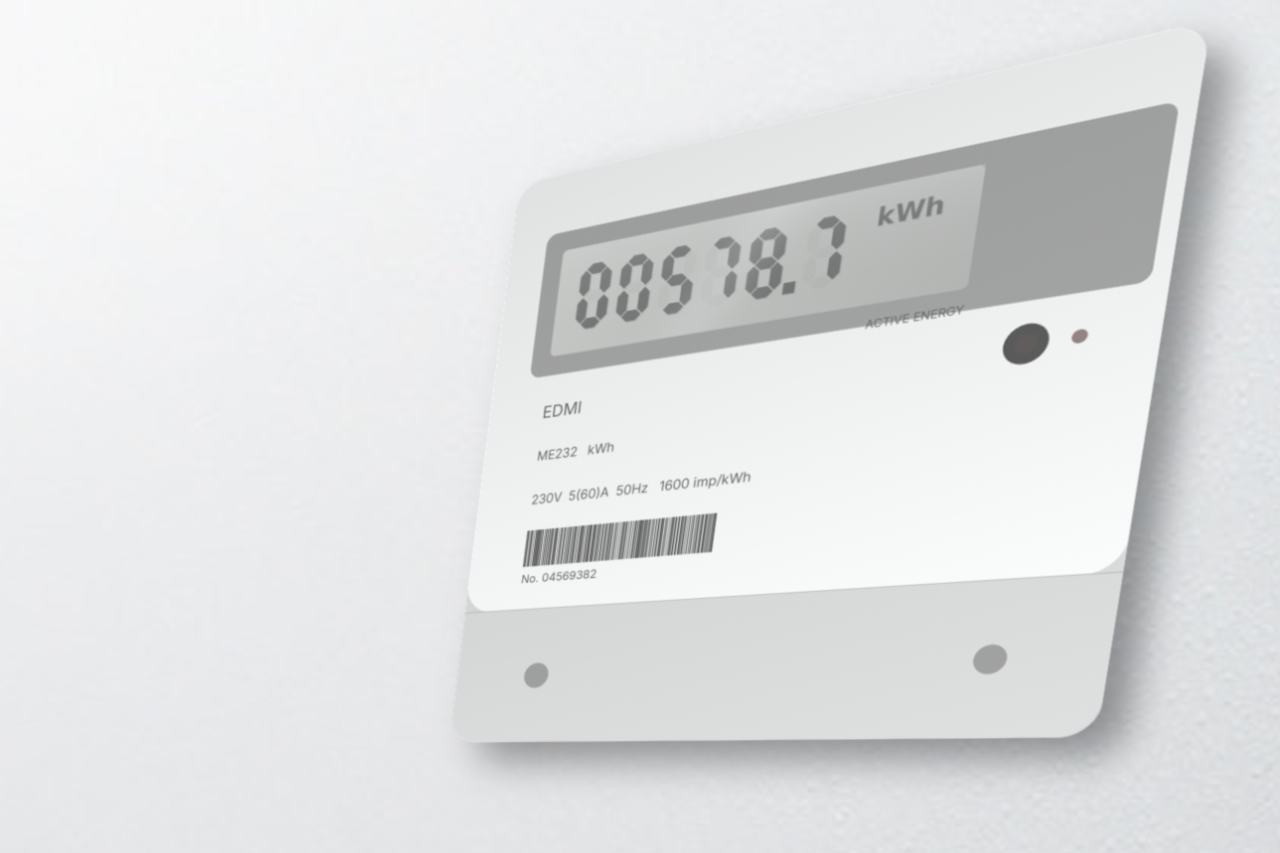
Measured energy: 578.7 kWh
